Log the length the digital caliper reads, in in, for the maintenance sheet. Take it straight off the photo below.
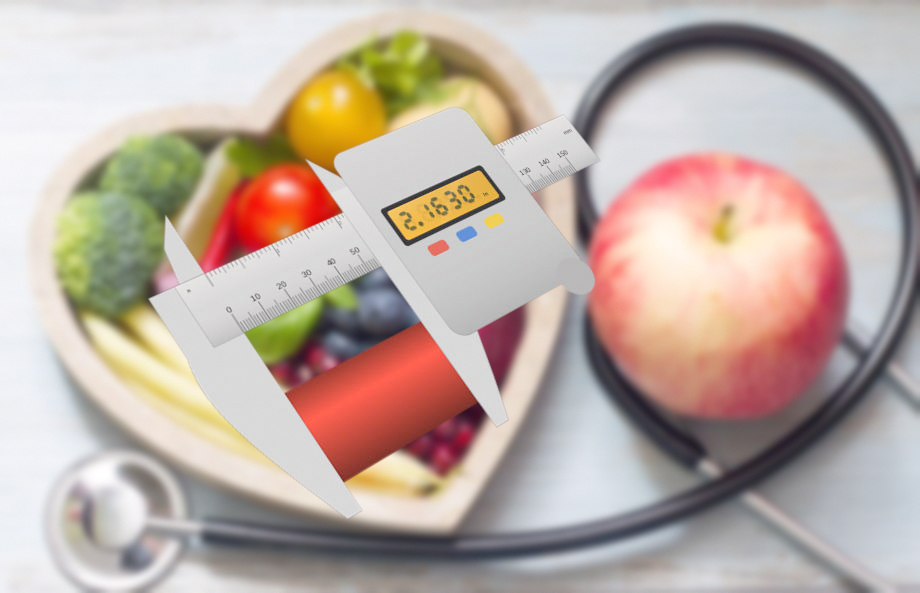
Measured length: 2.1630 in
